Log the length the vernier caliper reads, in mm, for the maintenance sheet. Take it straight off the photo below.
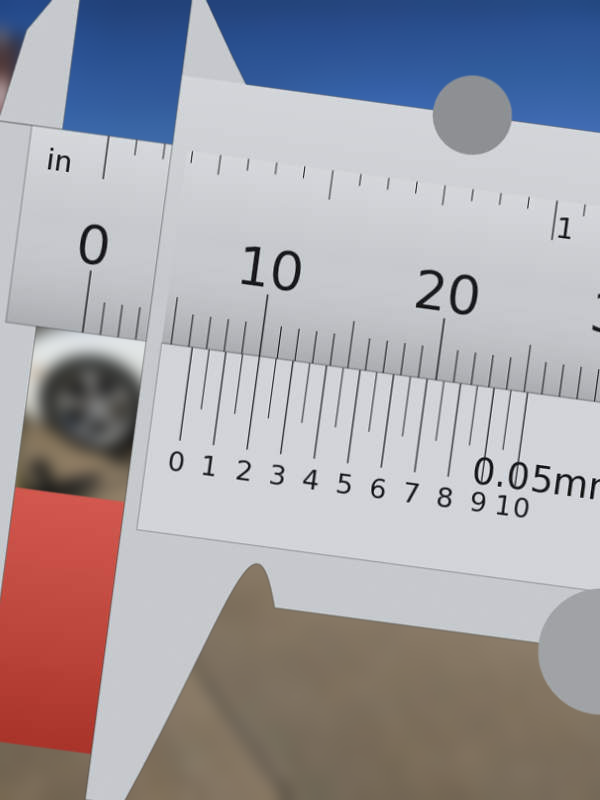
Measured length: 6.2 mm
